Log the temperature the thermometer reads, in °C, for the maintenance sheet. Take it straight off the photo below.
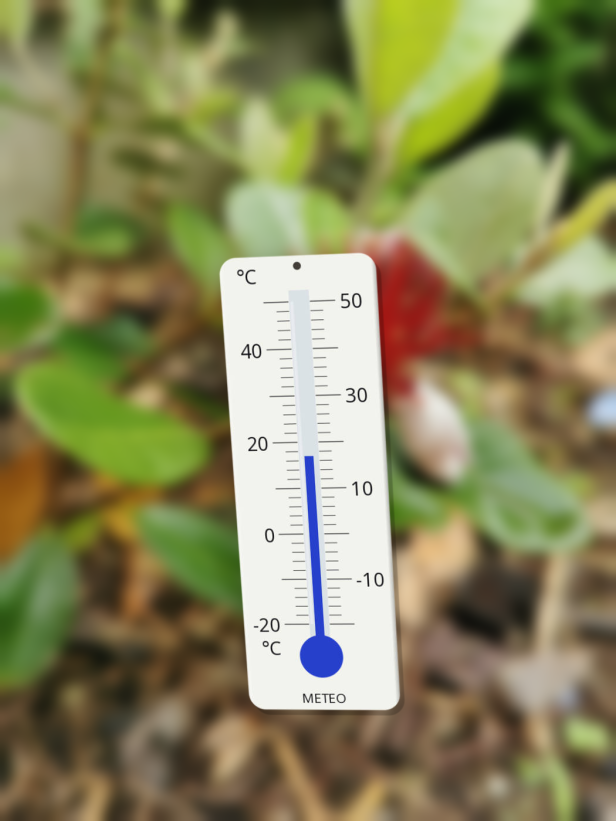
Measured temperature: 17 °C
